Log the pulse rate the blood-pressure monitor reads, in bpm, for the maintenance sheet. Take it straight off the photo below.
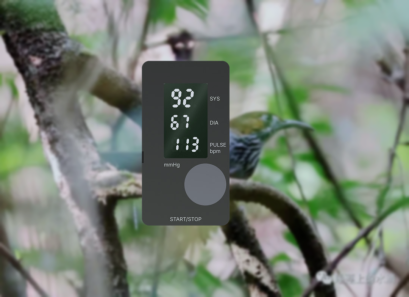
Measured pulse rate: 113 bpm
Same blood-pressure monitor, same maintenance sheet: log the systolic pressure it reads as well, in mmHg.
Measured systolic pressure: 92 mmHg
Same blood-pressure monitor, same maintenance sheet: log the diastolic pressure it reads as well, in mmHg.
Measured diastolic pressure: 67 mmHg
